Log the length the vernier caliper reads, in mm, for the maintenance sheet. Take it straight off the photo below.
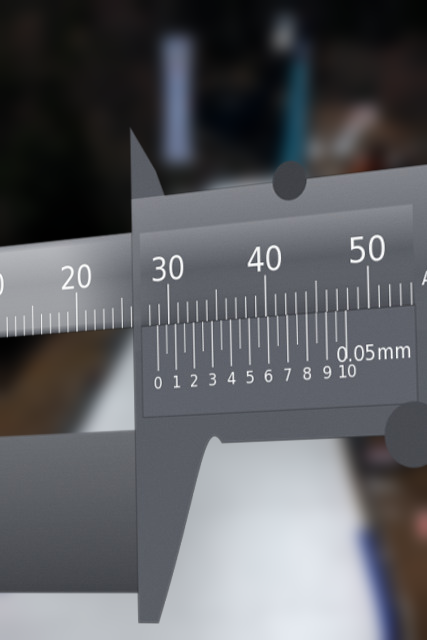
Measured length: 28.8 mm
